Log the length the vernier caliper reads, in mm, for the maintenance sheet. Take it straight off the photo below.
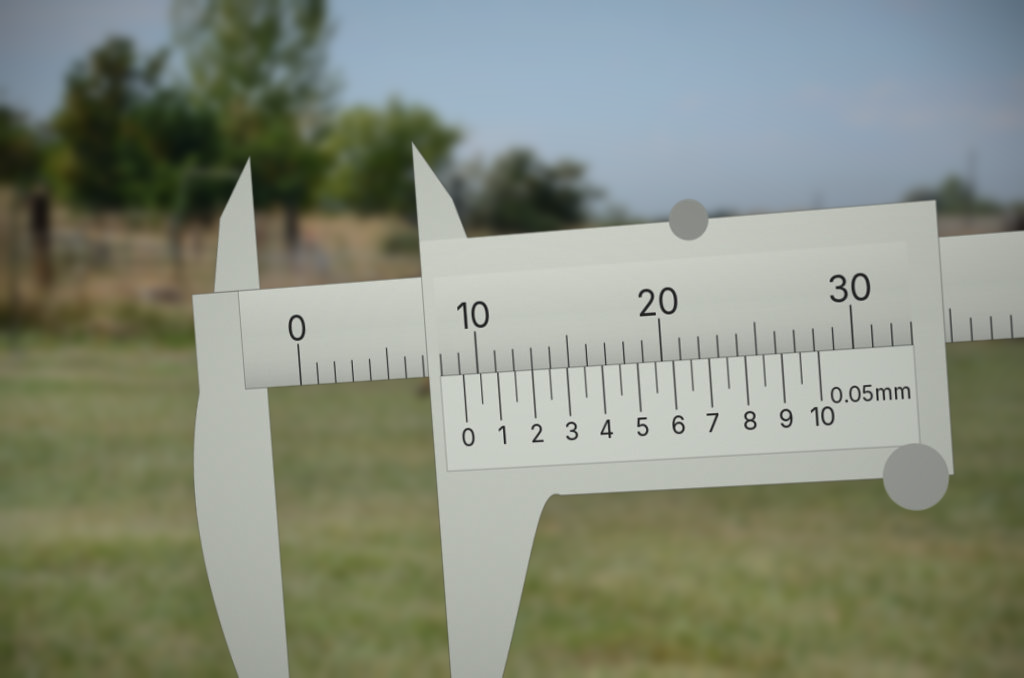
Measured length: 9.2 mm
